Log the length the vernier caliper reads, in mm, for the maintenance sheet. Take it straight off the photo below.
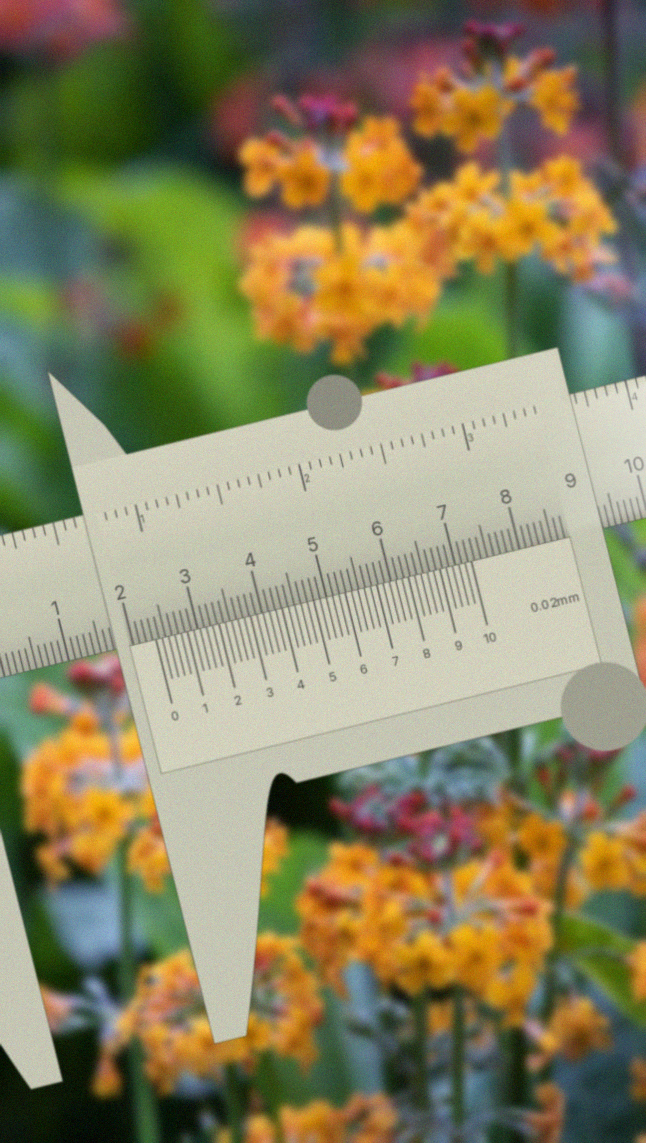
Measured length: 23.5 mm
